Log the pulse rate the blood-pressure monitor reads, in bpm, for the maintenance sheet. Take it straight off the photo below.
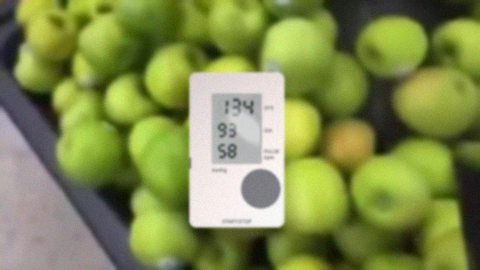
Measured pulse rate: 58 bpm
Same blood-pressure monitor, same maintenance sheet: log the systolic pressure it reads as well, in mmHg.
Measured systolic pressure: 134 mmHg
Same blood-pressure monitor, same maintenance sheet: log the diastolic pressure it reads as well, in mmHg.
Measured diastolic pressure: 93 mmHg
